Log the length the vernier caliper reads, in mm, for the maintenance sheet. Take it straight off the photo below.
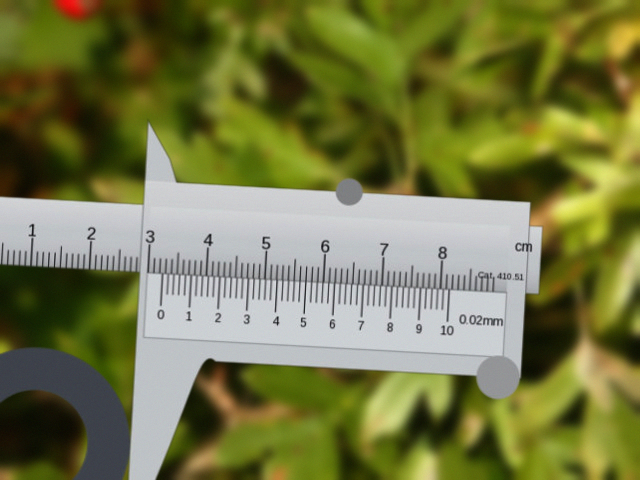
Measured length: 32.5 mm
